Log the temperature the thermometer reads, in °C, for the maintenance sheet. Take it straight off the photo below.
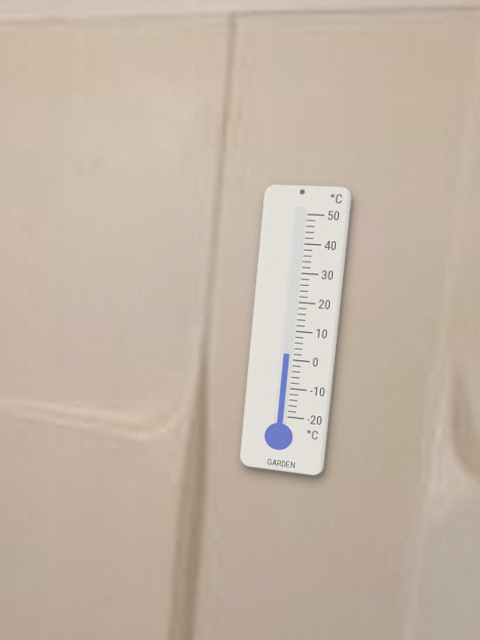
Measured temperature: 2 °C
